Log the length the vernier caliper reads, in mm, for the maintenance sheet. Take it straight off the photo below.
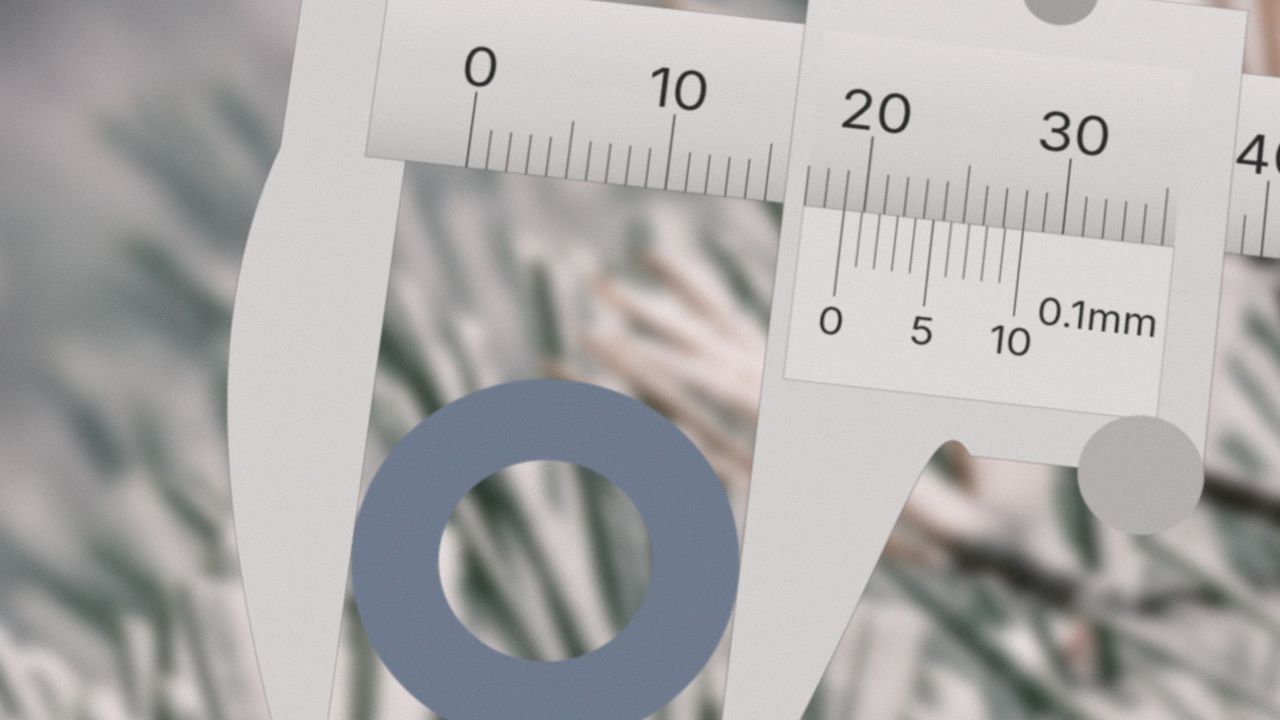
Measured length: 19.0 mm
